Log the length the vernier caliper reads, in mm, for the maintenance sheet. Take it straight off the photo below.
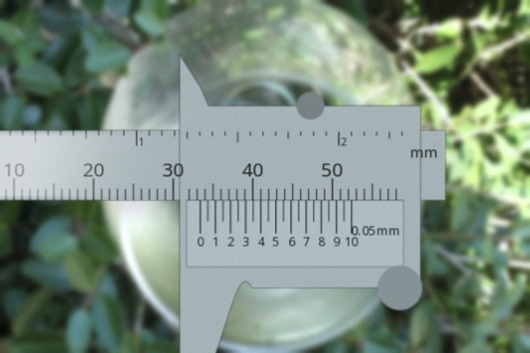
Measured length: 33.4 mm
